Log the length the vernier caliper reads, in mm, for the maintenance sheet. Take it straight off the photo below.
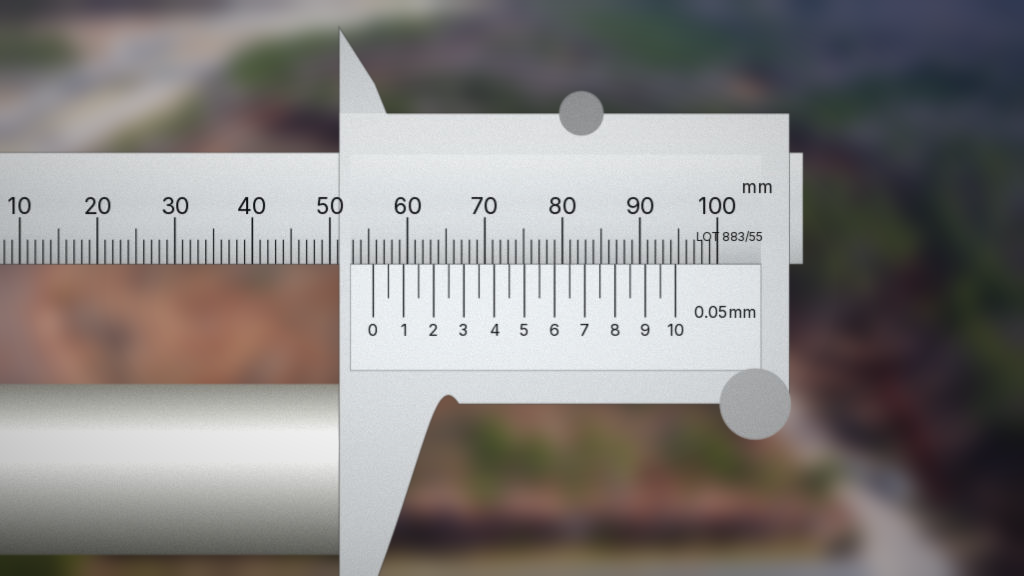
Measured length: 55.6 mm
